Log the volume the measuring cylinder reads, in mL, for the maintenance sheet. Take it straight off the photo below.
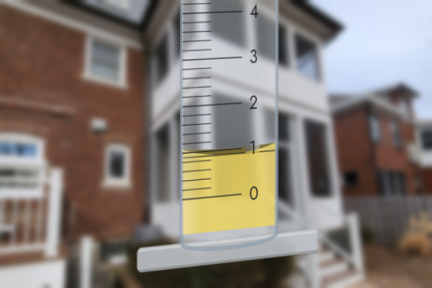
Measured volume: 0.9 mL
